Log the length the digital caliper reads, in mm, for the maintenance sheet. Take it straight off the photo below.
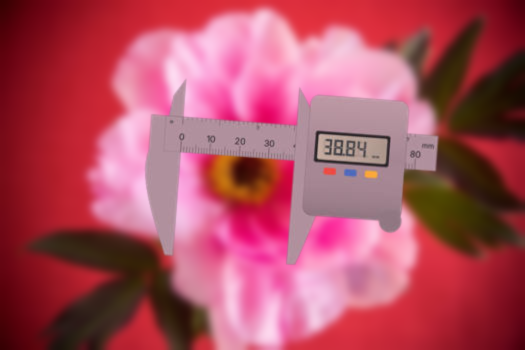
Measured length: 38.84 mm
